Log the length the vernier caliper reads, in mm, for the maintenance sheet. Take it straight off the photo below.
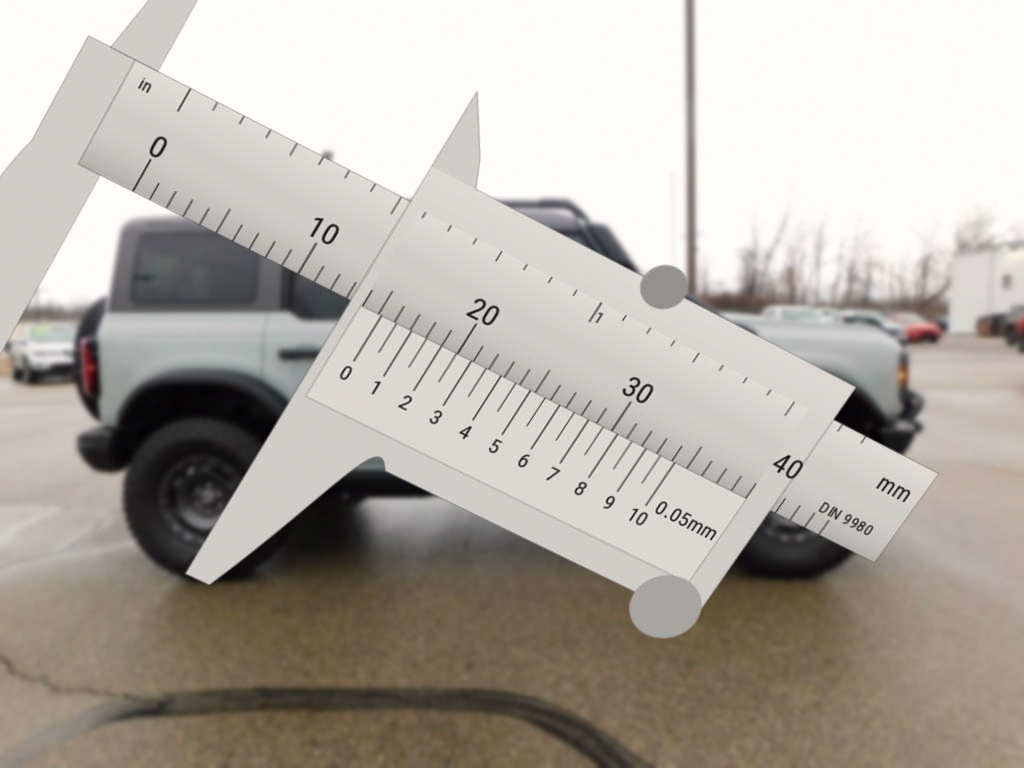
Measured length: 15.2 mm
